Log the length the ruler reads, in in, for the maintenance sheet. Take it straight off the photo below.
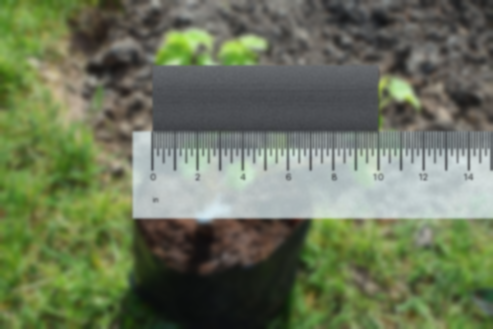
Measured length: 10 in
